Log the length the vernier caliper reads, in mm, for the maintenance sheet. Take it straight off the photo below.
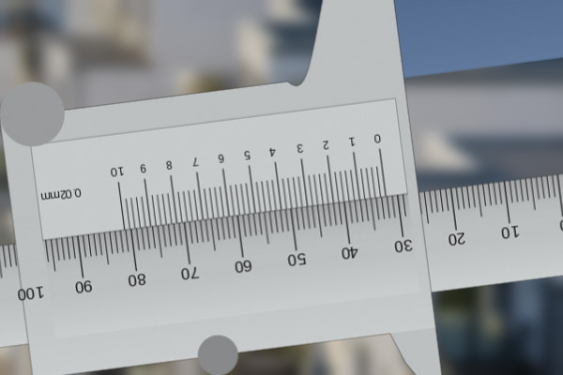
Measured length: 32.2 mm
